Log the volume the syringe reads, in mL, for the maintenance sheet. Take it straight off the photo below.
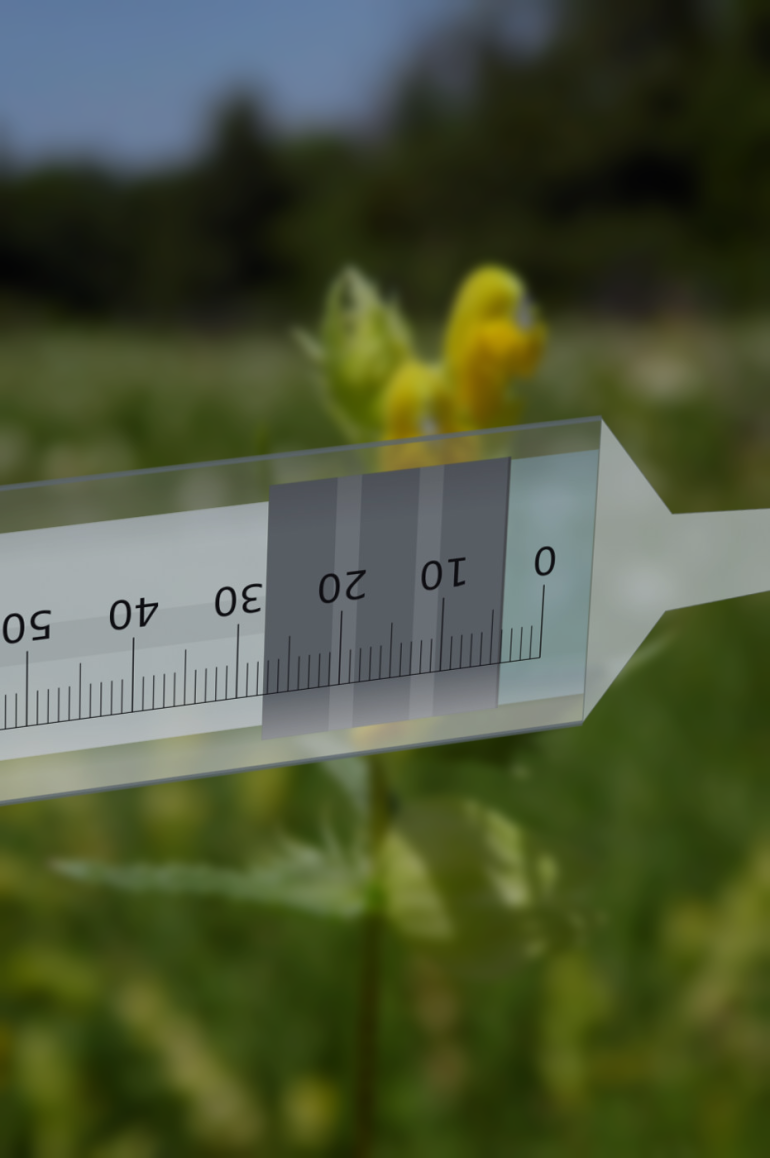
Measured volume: 4 mL
